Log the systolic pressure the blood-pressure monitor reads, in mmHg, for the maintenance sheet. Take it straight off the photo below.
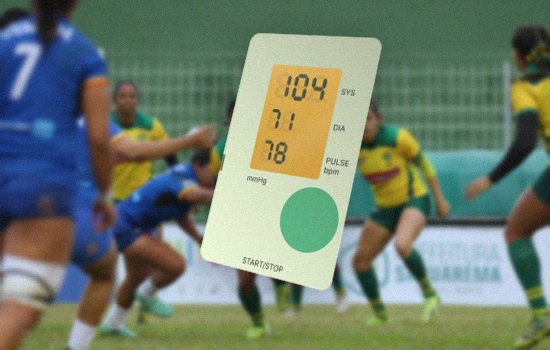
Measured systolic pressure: 104 mmHg
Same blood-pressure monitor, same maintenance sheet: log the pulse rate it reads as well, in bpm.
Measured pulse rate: 78 bpm
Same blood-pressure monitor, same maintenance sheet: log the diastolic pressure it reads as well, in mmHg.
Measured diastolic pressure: 71 mmHg
